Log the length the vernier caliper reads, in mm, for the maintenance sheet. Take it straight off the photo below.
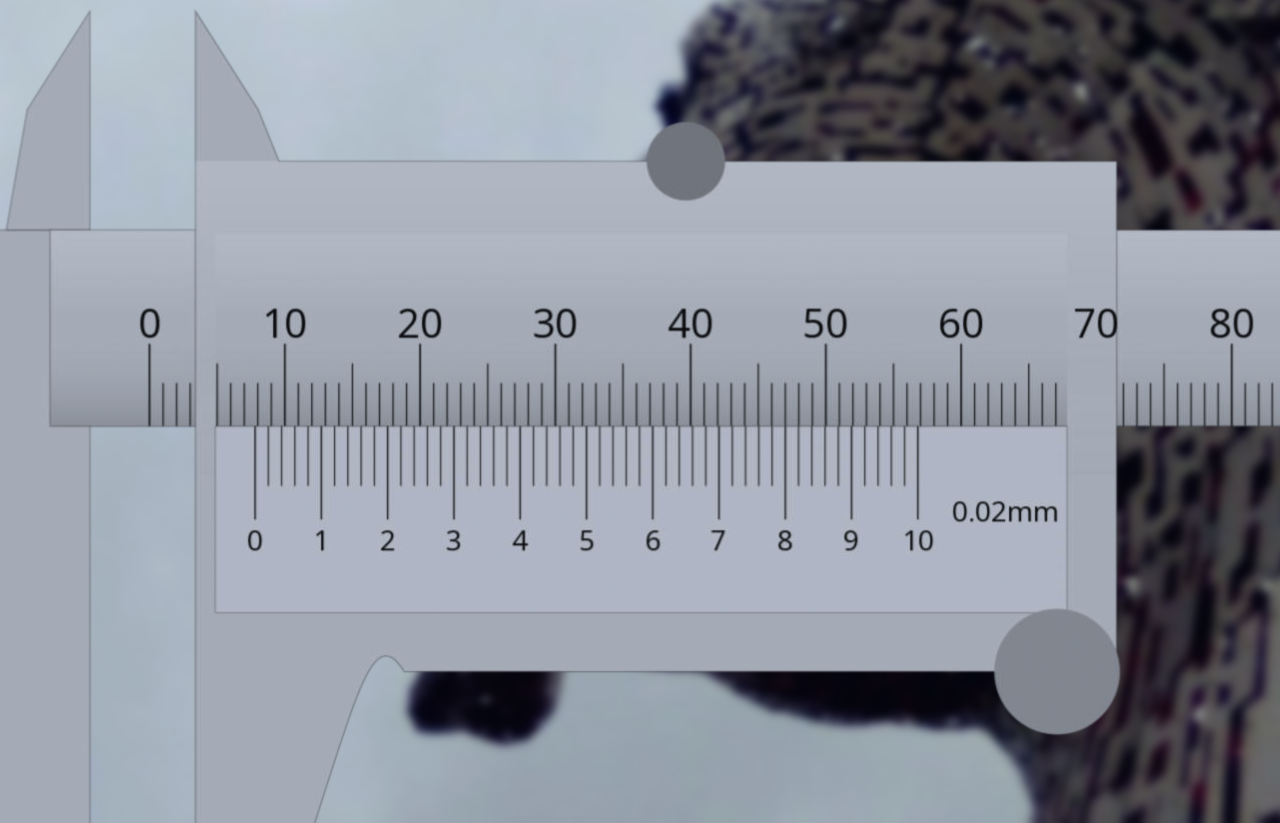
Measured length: 7.8 mm
